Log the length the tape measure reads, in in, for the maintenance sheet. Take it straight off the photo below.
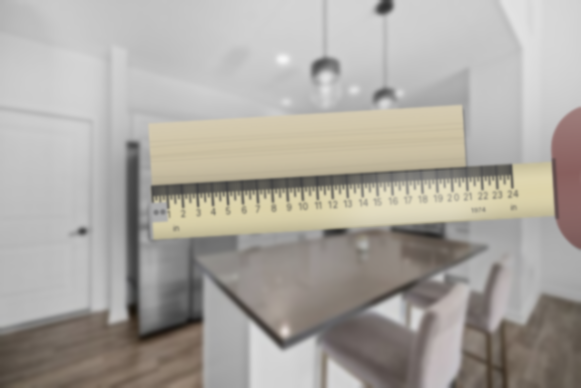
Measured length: 21 in
